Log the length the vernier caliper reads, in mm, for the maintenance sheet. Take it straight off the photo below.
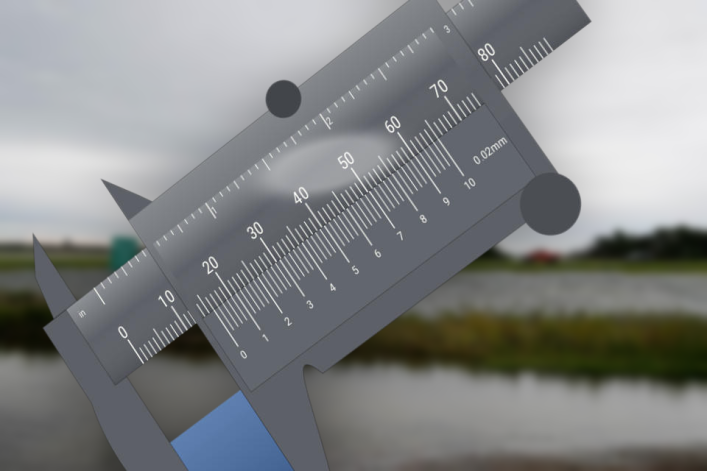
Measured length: 16.0 mm
